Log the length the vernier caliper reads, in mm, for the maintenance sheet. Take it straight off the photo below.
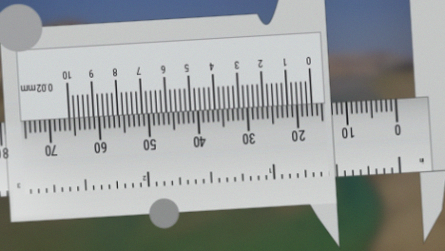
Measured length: 17.0 mm
